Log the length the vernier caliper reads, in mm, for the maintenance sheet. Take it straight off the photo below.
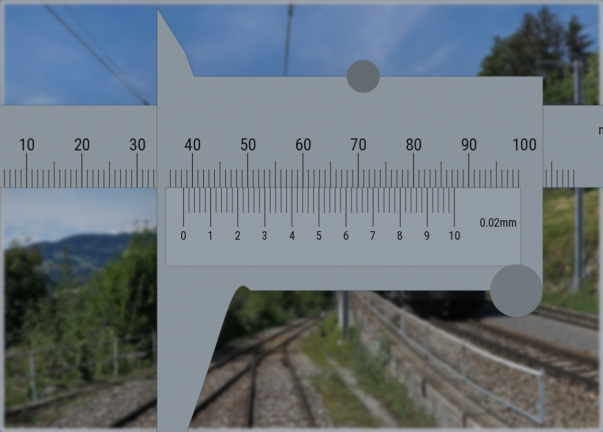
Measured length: 38.4 mm
